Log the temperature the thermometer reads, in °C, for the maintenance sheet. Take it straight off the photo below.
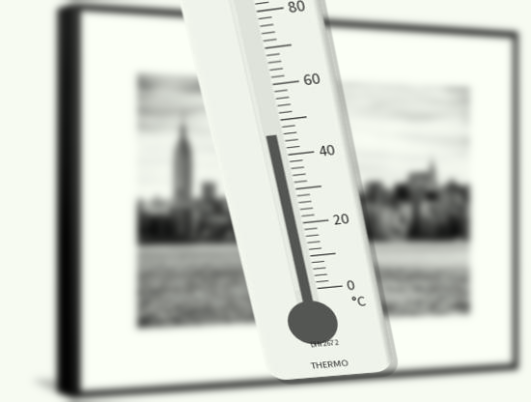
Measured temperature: 46 °C
